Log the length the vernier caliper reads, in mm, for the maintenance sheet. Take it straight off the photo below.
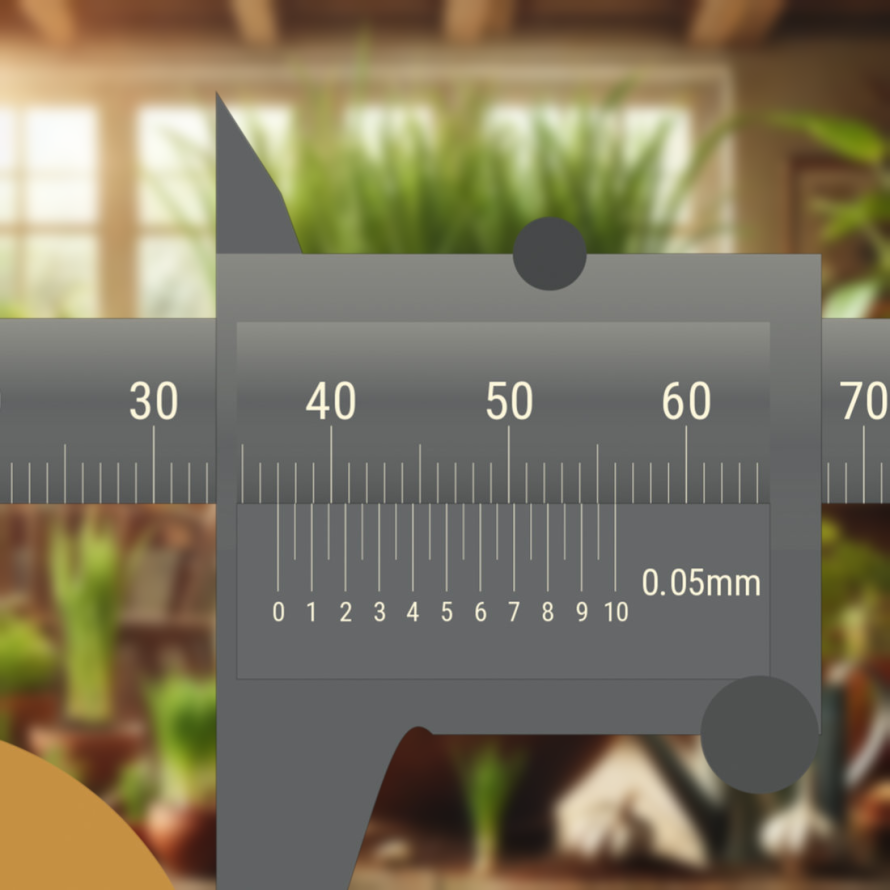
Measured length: 37.0 mm
